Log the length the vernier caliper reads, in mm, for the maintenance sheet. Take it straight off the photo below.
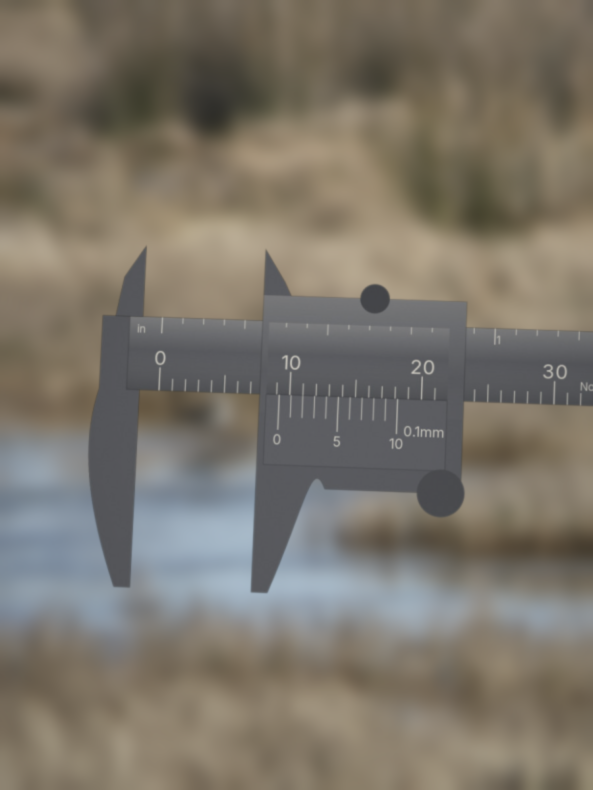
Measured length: 9.2 mm
